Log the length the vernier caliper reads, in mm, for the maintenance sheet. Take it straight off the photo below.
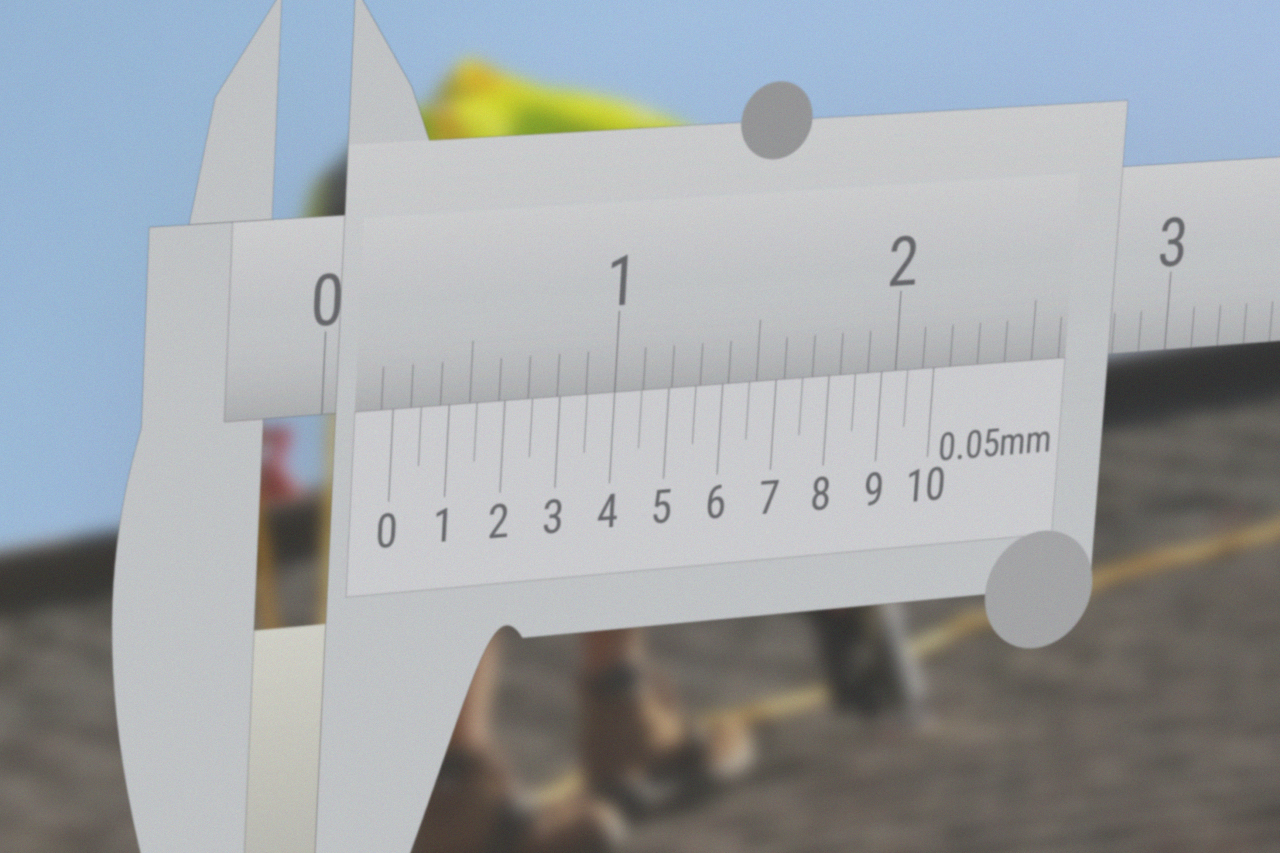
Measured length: 2.4 mm
